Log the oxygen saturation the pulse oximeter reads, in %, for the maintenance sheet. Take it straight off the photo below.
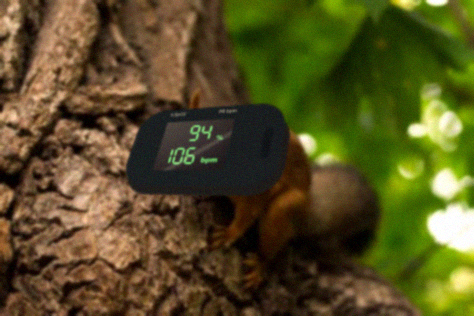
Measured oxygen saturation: 94 %
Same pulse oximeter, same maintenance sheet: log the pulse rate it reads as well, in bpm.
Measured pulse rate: 106 bpm
